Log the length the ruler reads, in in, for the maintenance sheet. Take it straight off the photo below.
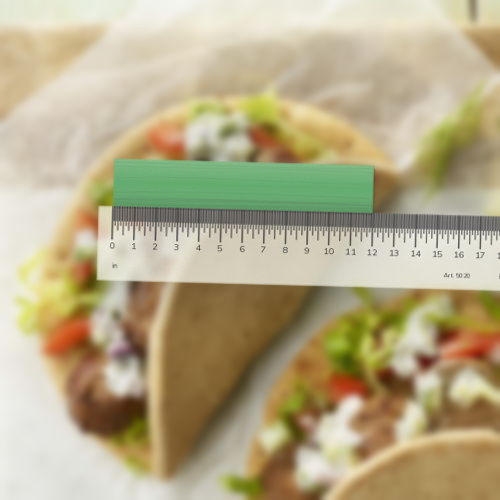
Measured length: 12 in
